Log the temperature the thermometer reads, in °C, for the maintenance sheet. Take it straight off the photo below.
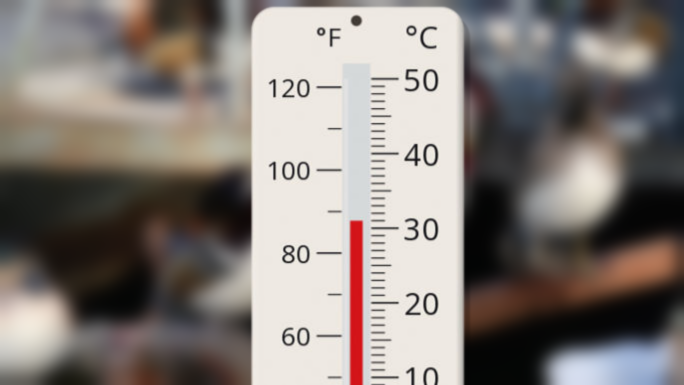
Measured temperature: 31 °C
